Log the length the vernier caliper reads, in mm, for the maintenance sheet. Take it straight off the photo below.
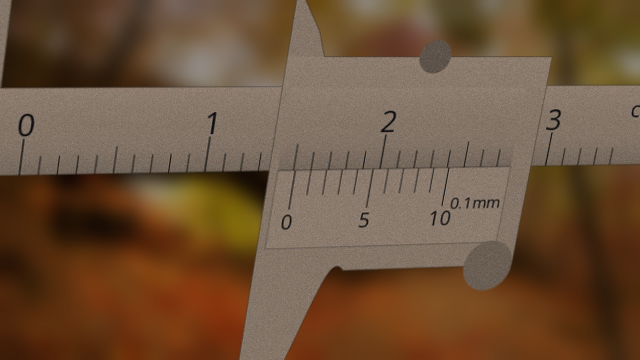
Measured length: 15.1 mm
